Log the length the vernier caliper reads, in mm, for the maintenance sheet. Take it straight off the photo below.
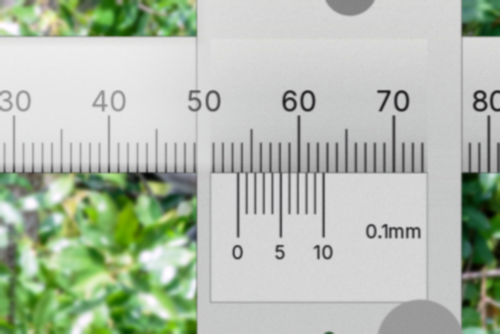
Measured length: 53.6 mm
